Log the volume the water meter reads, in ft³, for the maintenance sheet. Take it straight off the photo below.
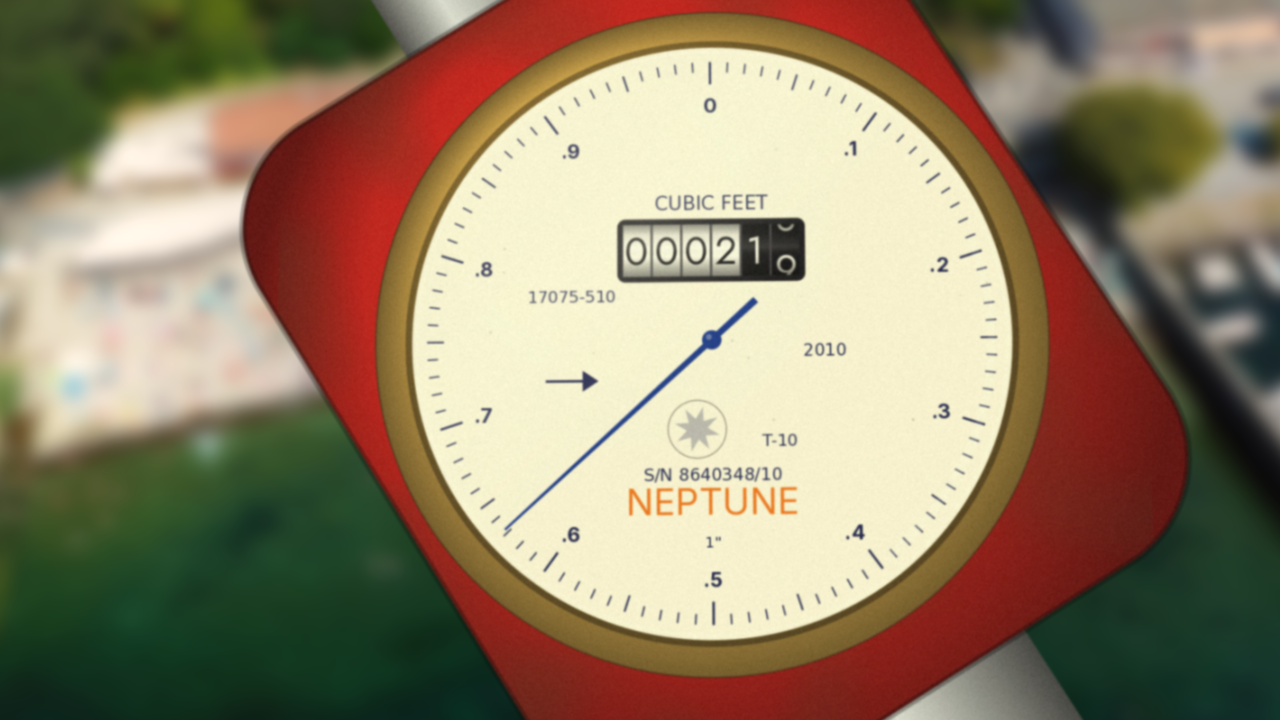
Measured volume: 218.63 ft³
